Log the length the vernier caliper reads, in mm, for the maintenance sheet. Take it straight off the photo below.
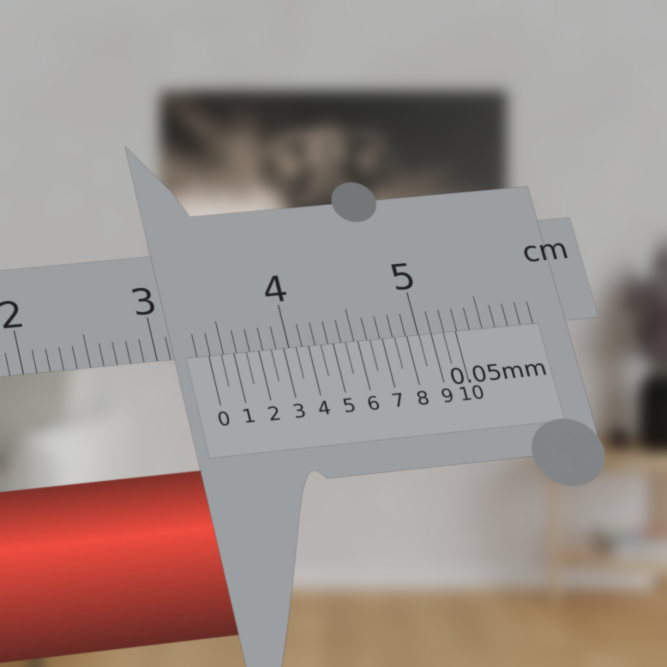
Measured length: 33.9 mm
